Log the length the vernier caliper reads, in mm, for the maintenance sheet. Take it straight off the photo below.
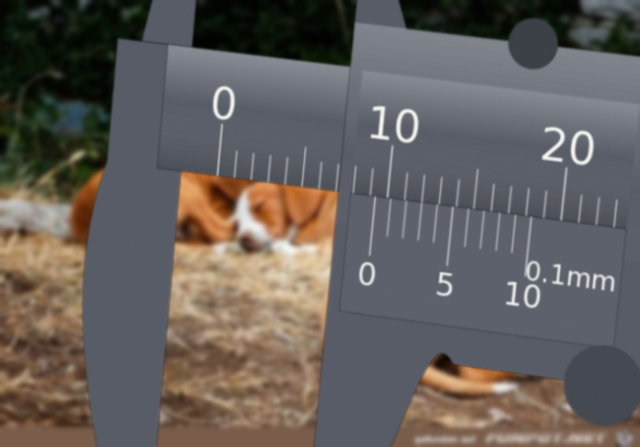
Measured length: 9.3 mm
